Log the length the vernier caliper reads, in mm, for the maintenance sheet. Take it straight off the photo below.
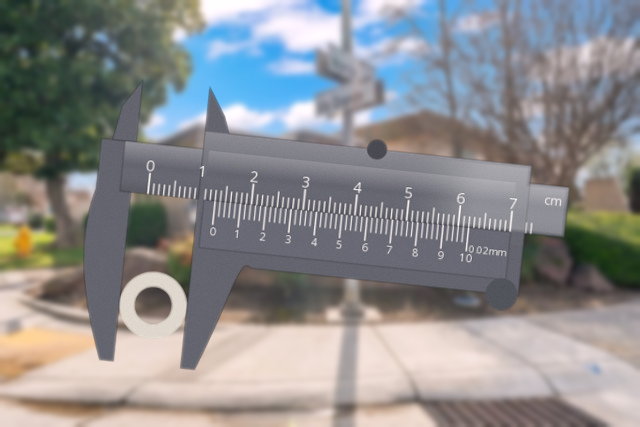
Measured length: 13.0 mm
